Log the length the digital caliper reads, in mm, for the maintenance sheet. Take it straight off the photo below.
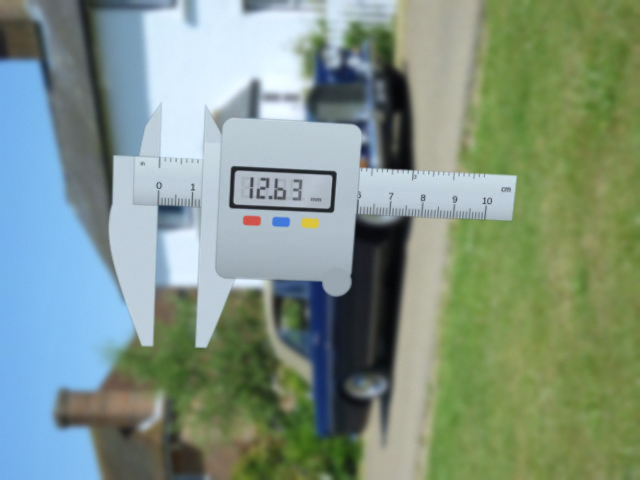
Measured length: 12.63 mm
